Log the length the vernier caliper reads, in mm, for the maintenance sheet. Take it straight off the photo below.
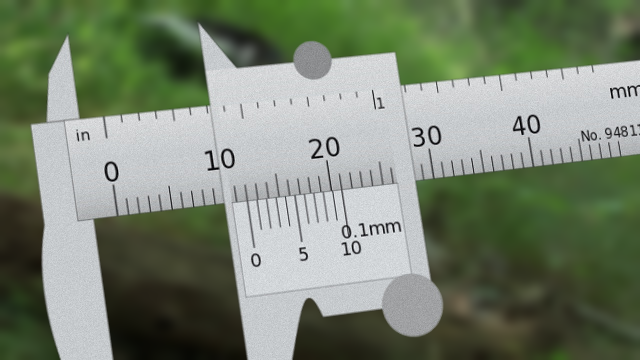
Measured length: 12.0 mm
